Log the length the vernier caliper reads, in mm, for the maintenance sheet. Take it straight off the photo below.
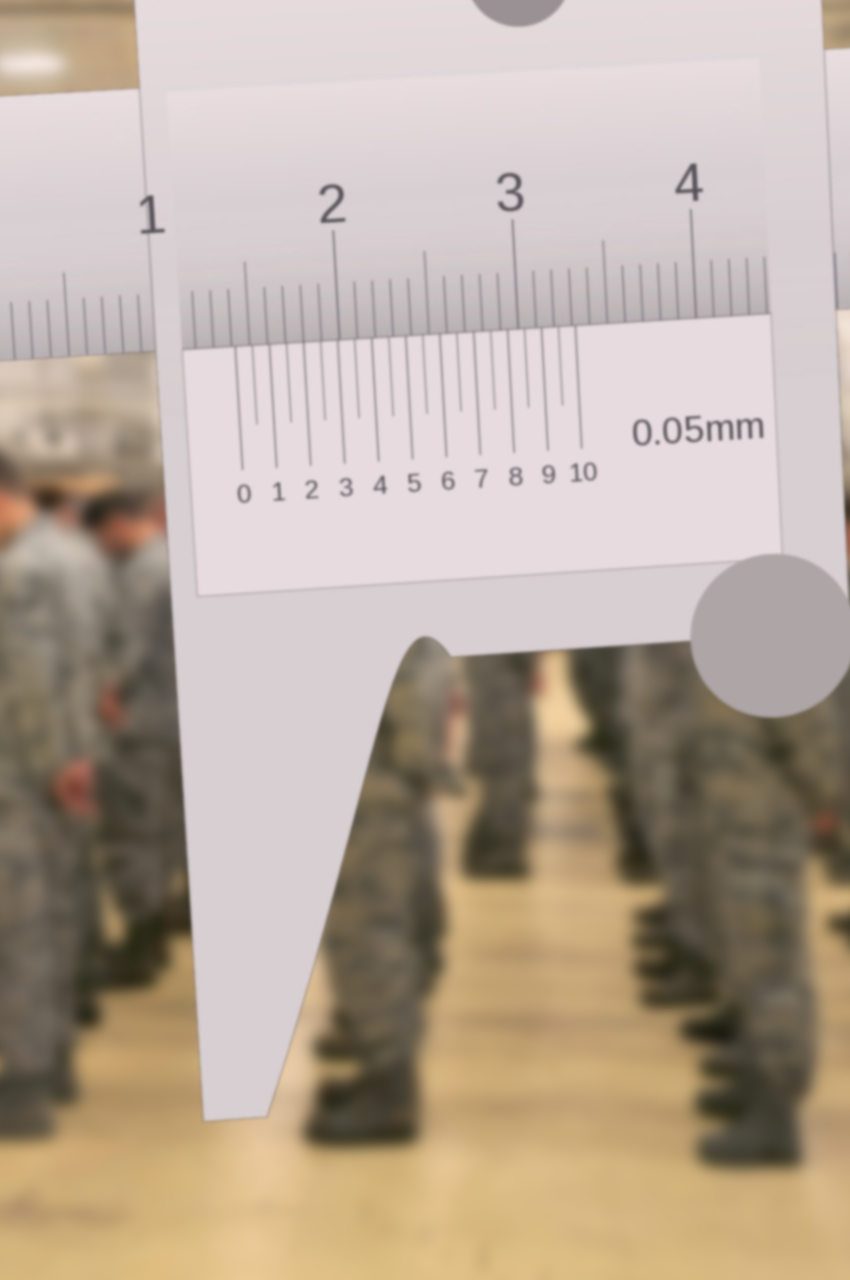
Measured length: 14.2 mm
